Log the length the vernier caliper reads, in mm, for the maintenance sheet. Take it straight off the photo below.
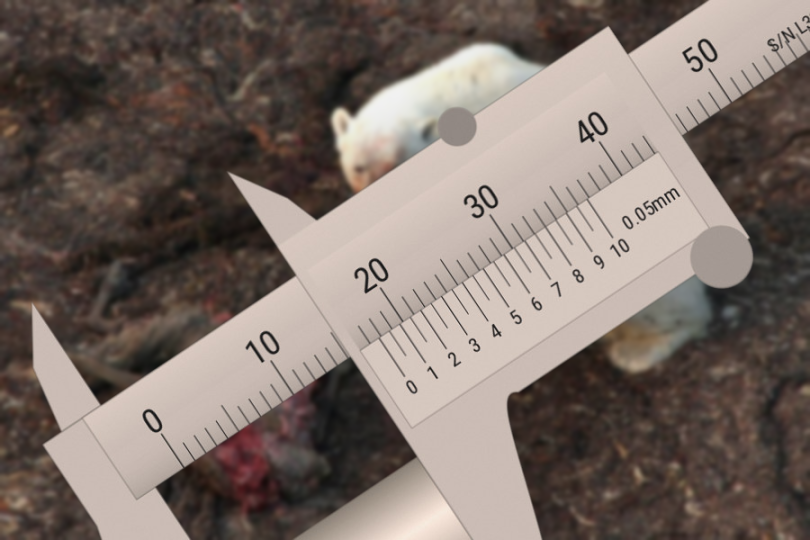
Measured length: 17.8 mm
